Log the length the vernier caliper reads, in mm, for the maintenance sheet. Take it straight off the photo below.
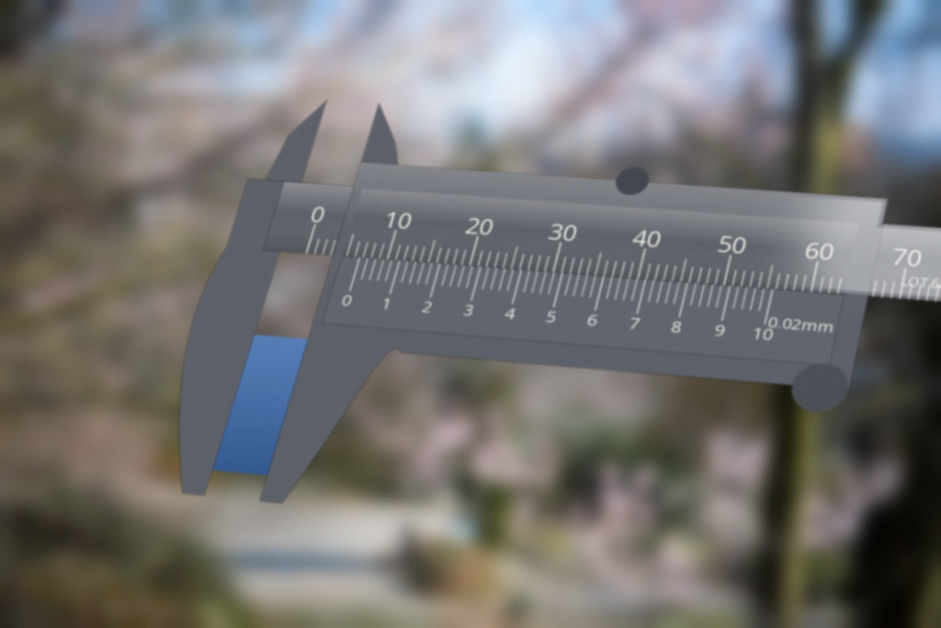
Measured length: 6.6 mm
